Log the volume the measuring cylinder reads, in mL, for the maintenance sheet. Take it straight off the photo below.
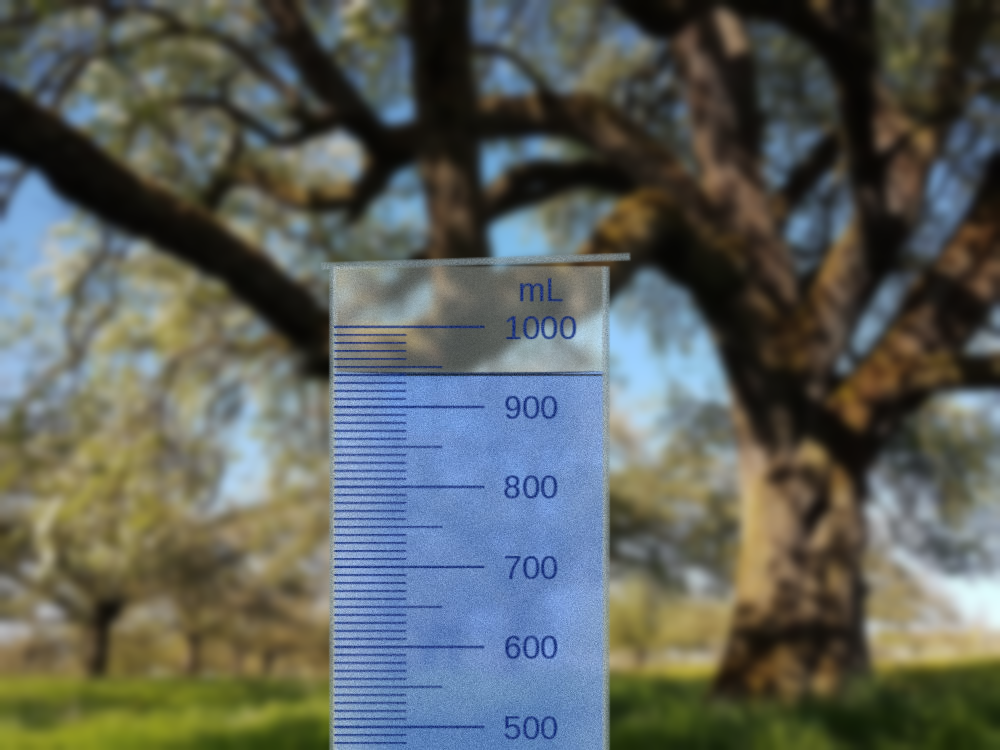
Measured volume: 940 mL
